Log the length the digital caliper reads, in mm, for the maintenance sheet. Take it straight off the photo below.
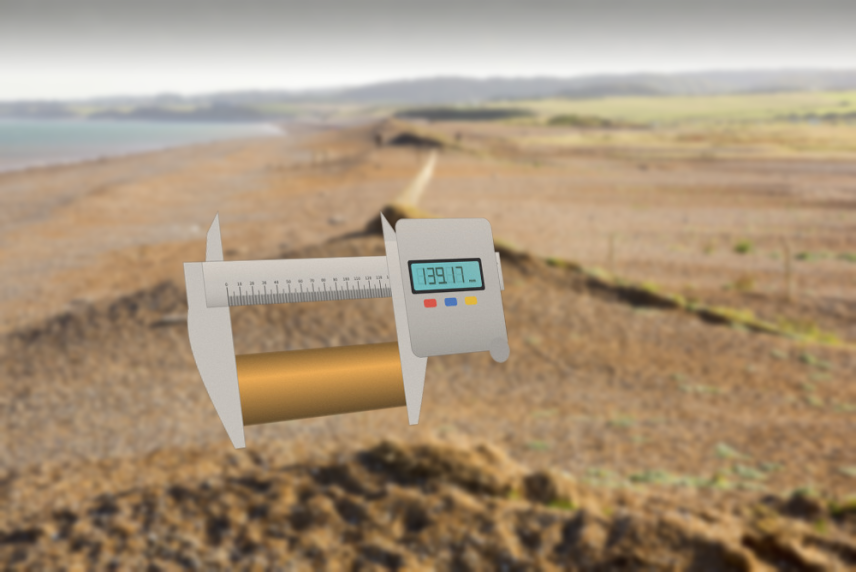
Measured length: 139.17 mm
